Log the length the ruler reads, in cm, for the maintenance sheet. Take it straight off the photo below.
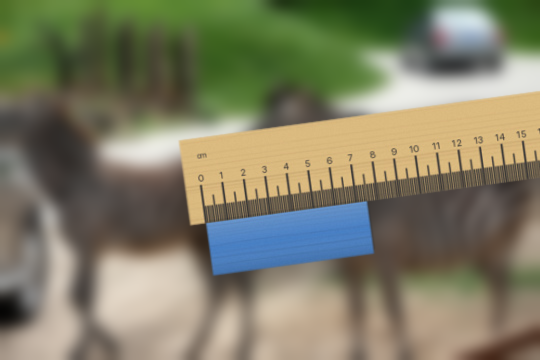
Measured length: 7.5 cm
